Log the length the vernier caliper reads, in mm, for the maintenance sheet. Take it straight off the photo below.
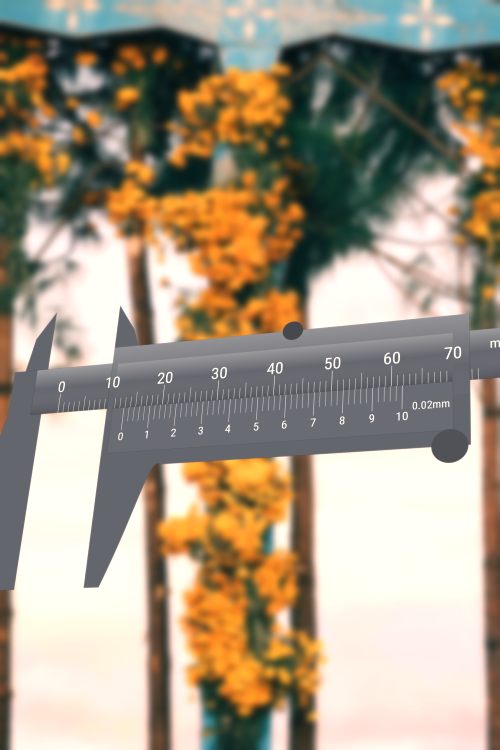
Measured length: 12.8 mm
